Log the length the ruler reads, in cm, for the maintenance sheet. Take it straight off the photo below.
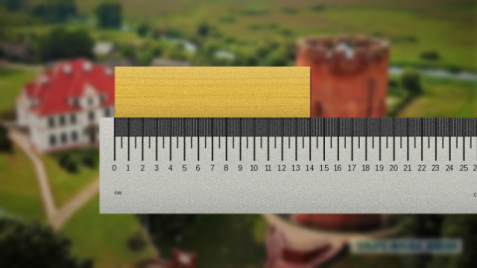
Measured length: 14 cm
